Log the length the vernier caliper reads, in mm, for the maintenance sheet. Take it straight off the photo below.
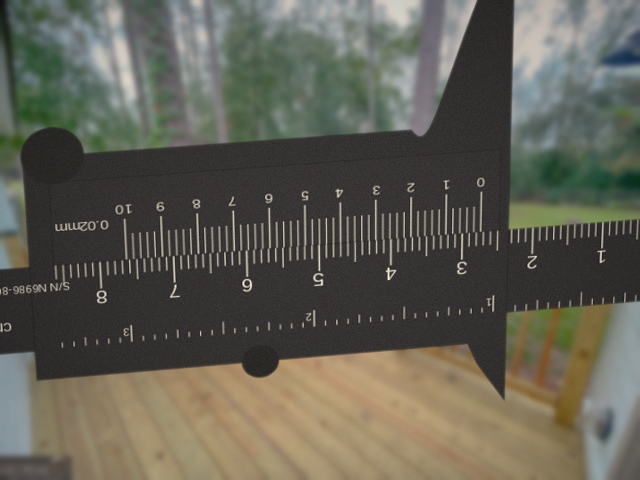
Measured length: 27.4 mm
